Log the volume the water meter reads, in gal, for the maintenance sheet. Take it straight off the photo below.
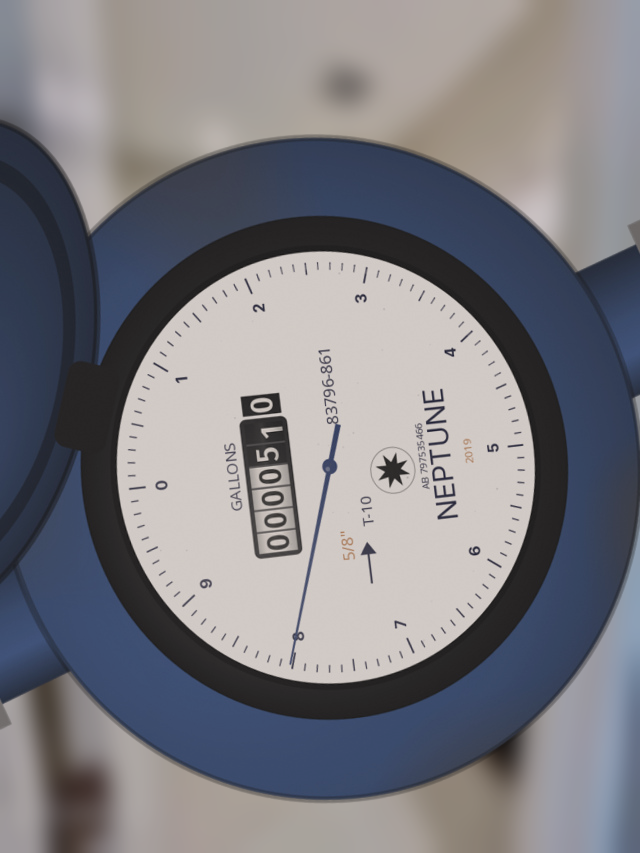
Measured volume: 508.0 gal
